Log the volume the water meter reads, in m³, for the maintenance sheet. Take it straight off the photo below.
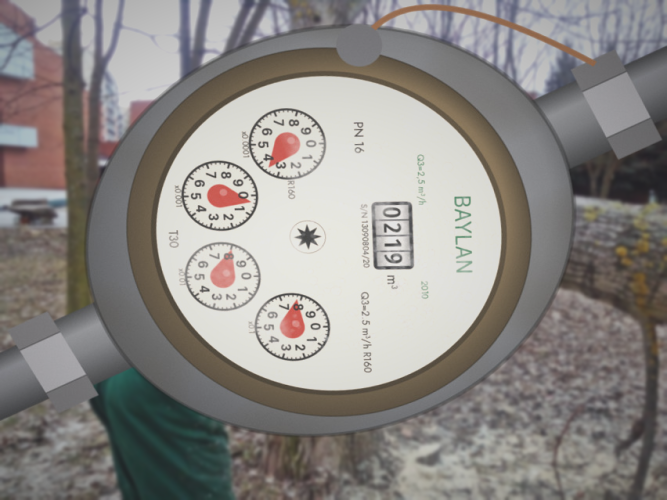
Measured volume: 219.7803 m³
